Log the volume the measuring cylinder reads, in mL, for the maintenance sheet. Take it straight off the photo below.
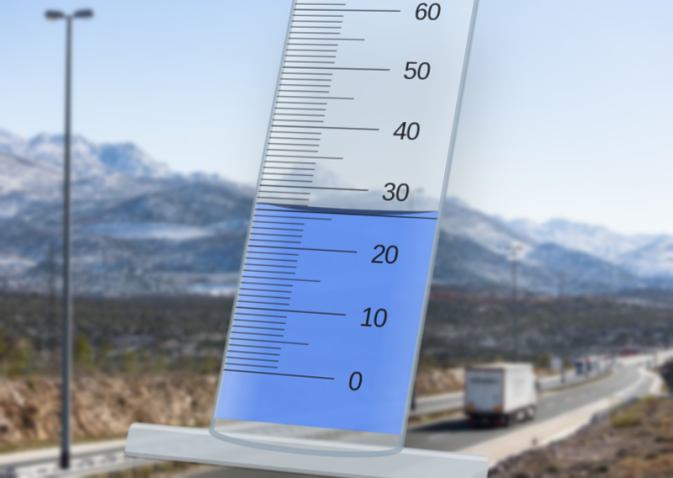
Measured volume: 26 mL
